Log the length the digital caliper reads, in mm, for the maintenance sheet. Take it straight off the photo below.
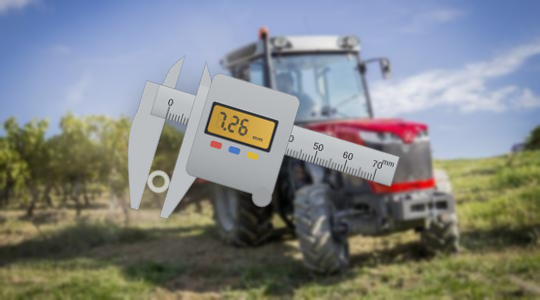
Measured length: 7.26 mm
